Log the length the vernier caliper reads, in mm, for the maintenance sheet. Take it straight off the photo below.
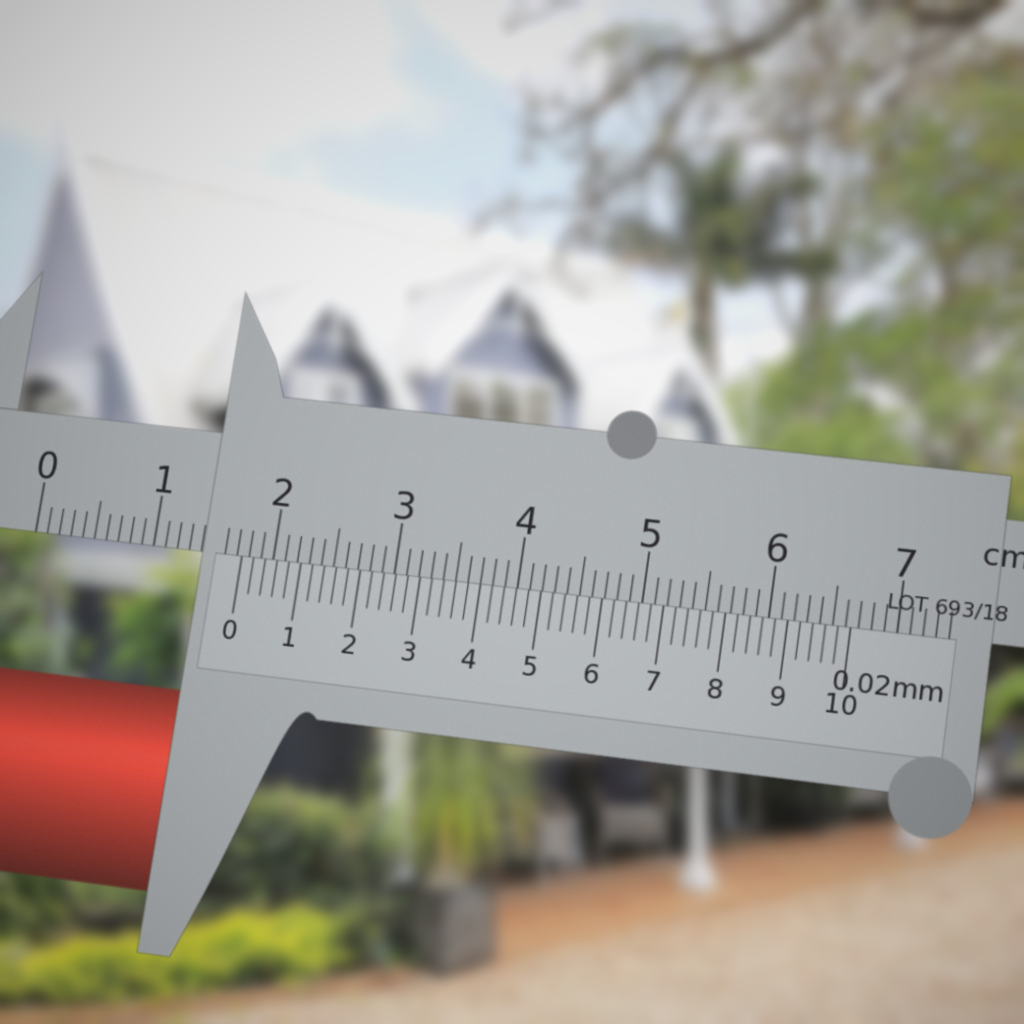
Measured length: 17.4 mm
